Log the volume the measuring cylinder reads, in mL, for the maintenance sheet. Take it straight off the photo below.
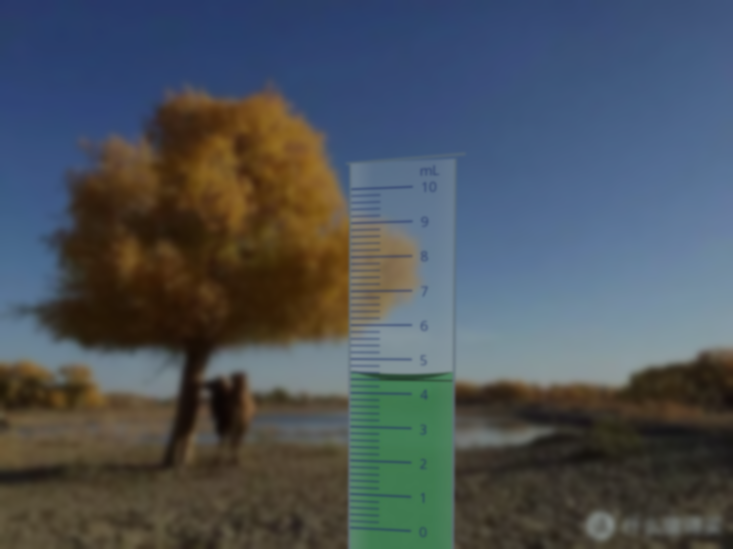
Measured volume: 4.4 mL
